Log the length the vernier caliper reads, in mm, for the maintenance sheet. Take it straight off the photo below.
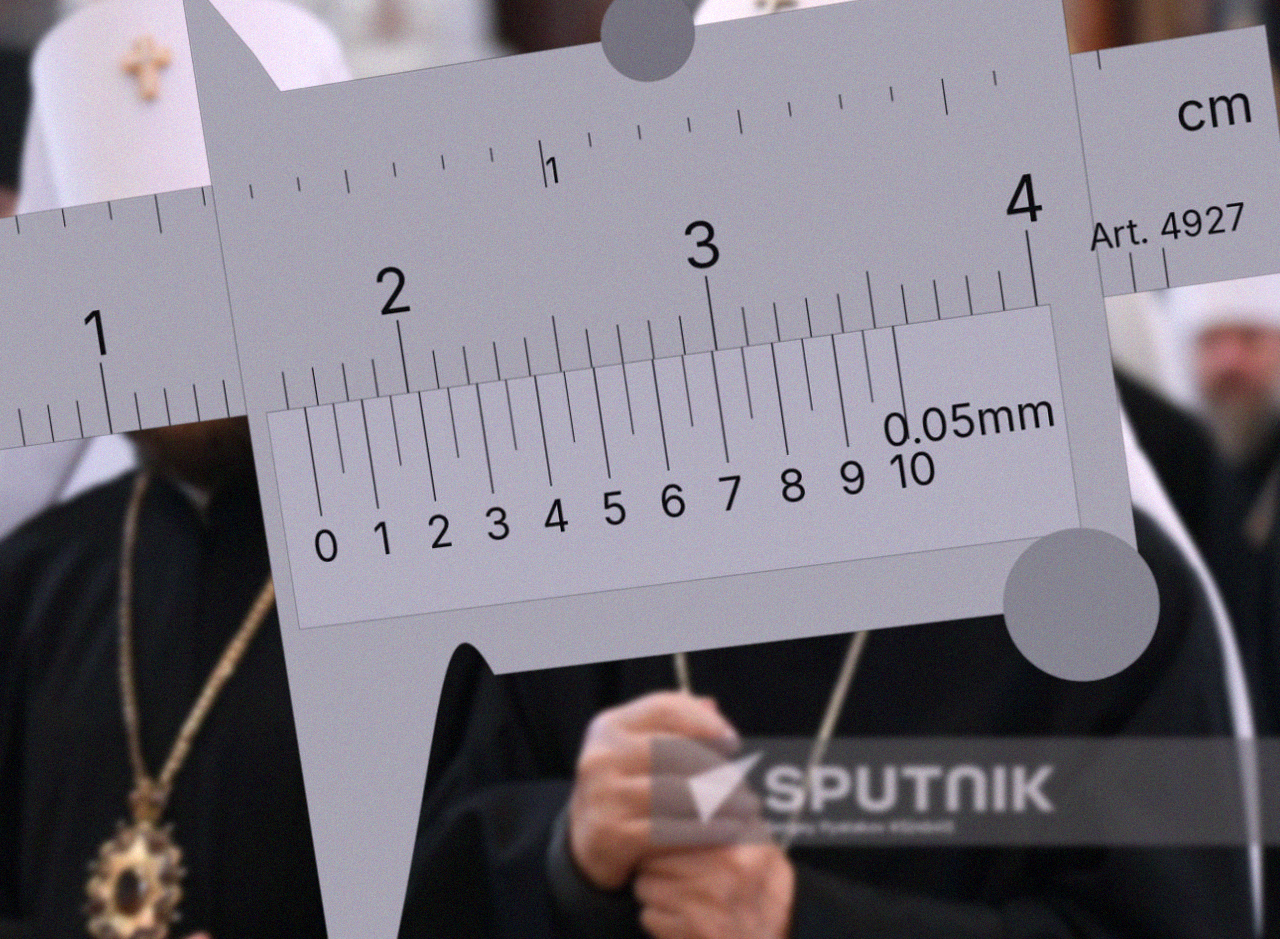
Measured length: 16.55 mm
